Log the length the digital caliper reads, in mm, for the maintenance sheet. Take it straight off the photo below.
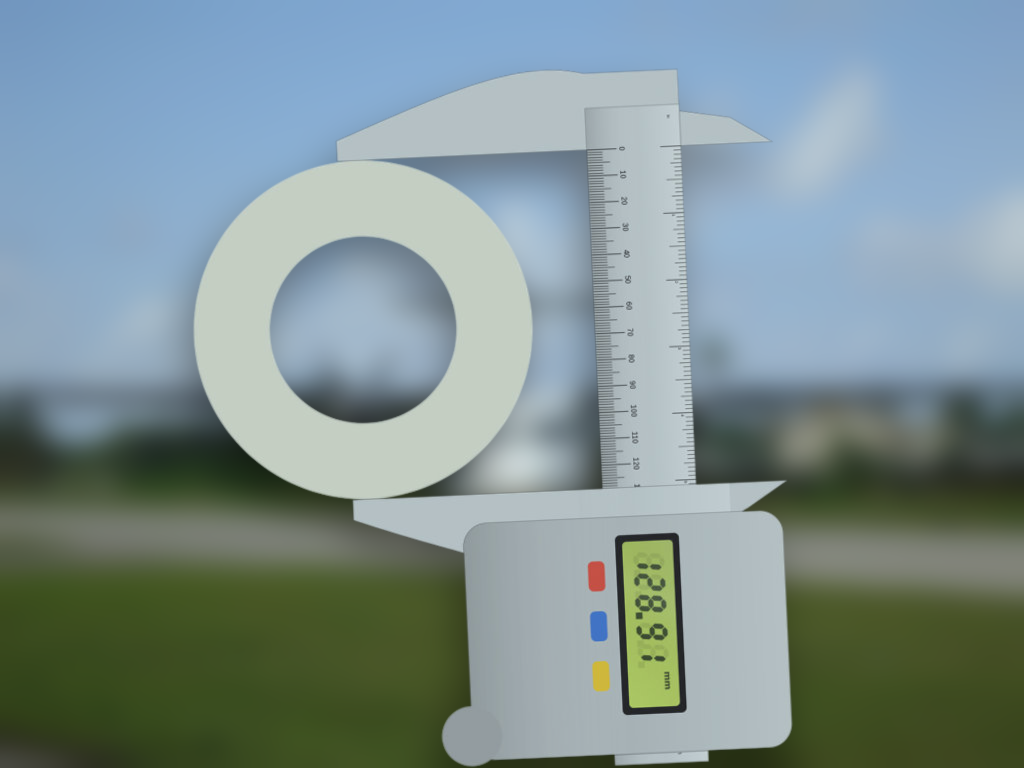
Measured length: 128.91 mm
